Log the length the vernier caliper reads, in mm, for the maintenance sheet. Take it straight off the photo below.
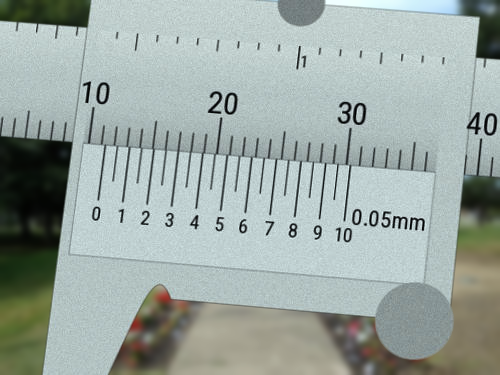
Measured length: 11.3 mm
